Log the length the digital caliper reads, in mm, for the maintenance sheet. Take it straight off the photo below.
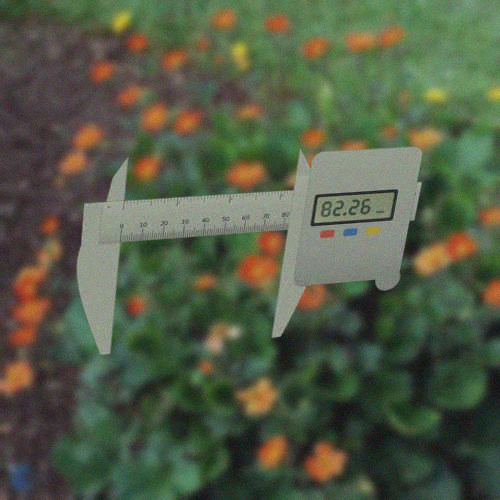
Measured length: 82.26 mm
